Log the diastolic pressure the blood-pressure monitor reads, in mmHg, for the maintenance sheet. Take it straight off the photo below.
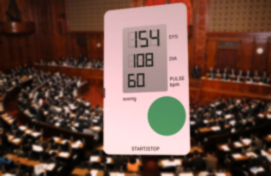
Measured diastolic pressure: 108 mmHg
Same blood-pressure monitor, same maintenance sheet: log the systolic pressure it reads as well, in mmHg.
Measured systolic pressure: 154 mmHg
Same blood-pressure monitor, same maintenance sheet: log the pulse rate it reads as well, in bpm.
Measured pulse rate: 60 bpm
